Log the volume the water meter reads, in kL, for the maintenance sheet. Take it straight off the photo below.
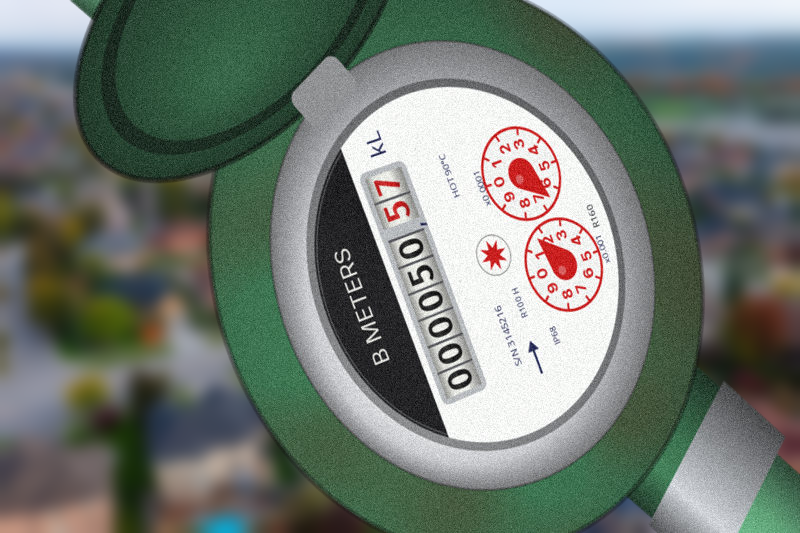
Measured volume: 50.5716 kL
